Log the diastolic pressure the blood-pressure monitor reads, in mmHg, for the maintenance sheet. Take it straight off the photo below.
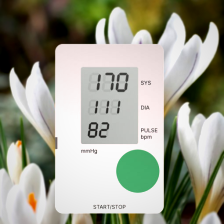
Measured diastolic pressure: 111 mmHg
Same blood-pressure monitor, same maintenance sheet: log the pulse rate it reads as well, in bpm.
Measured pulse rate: 82 bpm
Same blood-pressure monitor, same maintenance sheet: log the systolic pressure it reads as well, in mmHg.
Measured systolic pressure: 170 mmHg
